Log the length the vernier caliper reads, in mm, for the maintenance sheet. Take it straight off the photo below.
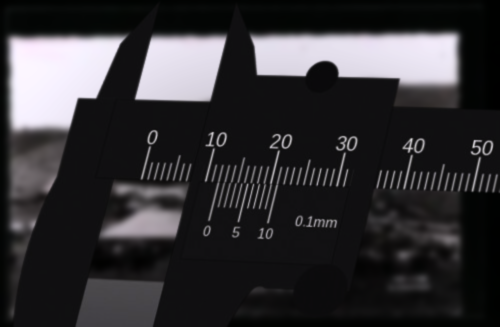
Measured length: 12.0 mm
